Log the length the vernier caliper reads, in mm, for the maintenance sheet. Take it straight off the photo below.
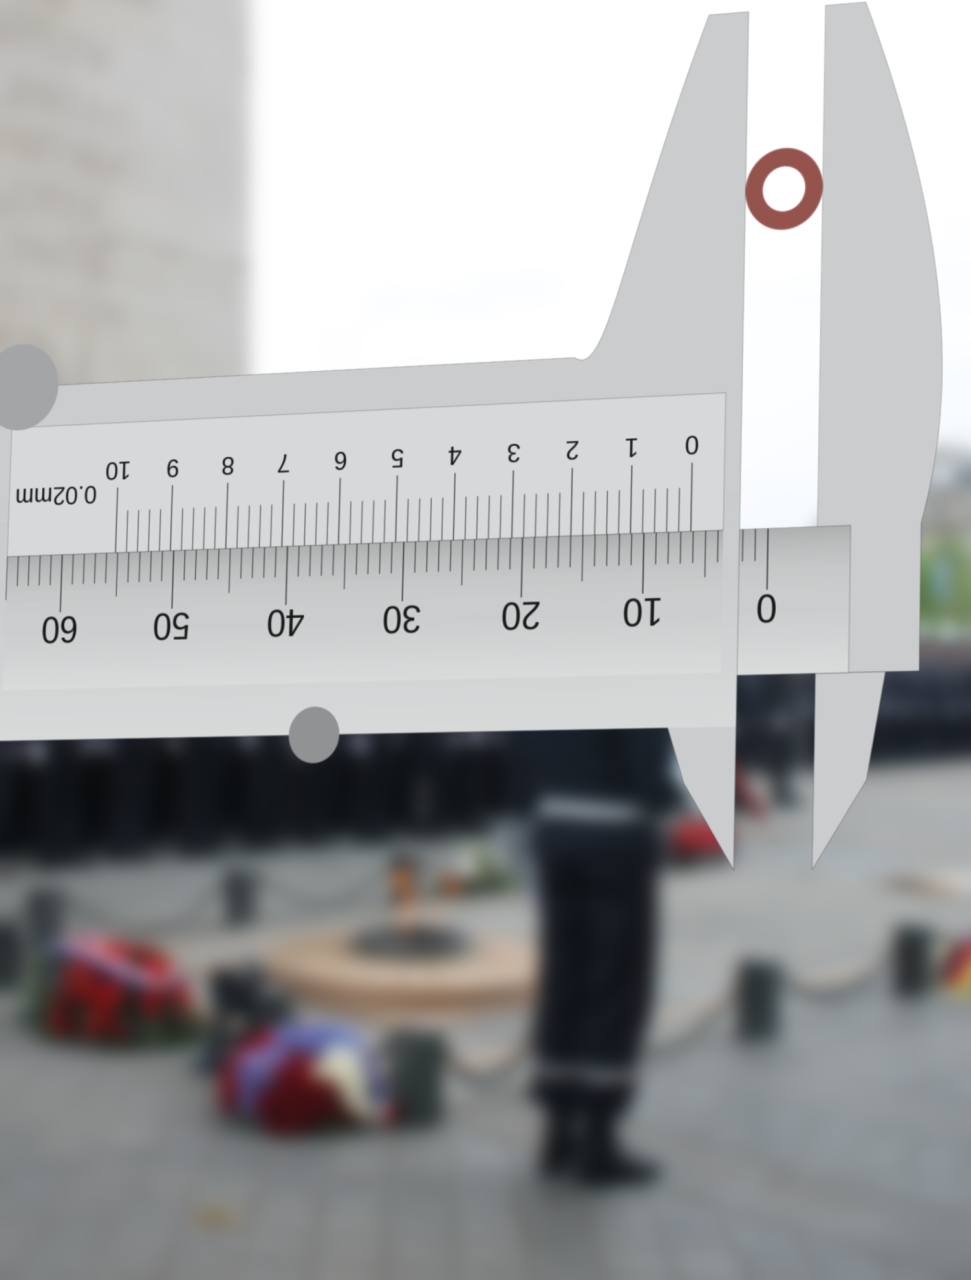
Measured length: 6.2 mm
